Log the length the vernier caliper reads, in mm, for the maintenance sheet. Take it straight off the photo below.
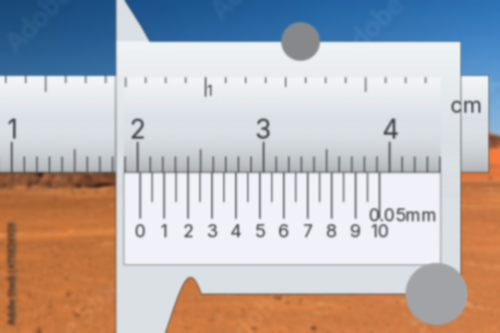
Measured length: 20.2 mm
